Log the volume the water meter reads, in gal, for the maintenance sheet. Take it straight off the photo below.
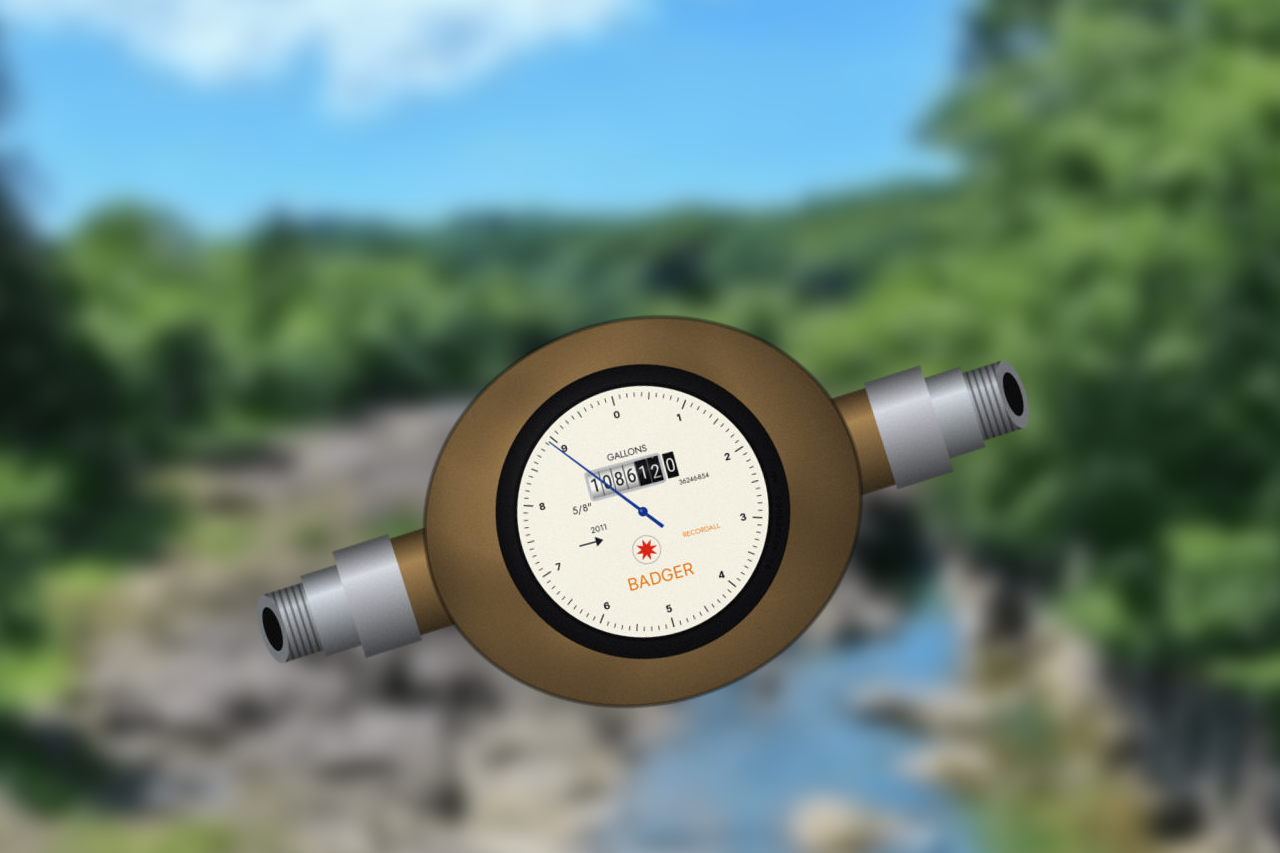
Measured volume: 1086118.9 gal
